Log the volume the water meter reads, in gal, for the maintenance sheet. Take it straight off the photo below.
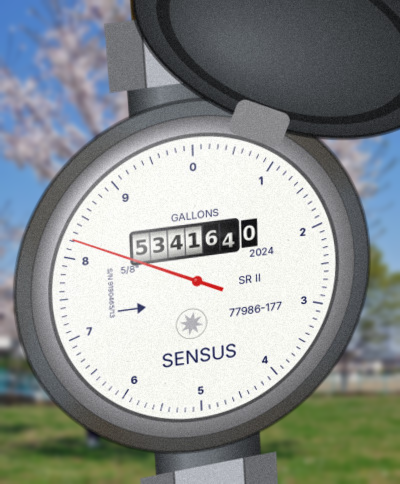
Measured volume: 5341638.2 gal
